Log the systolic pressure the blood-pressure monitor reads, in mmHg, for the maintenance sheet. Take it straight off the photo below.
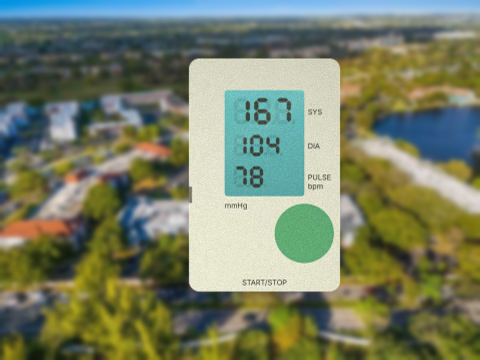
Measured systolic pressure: 167 mmHg
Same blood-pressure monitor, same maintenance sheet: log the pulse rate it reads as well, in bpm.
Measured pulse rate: 78 bpm
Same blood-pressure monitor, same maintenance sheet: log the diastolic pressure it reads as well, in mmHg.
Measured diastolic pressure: 104 mmHg
